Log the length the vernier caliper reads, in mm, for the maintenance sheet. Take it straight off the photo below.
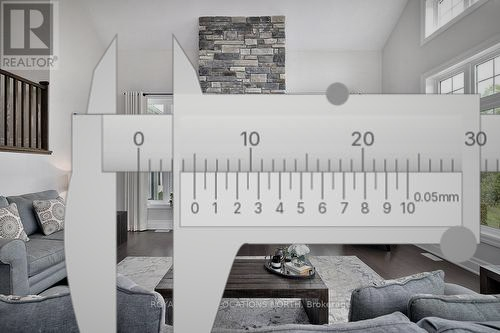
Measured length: 5.0 mm
